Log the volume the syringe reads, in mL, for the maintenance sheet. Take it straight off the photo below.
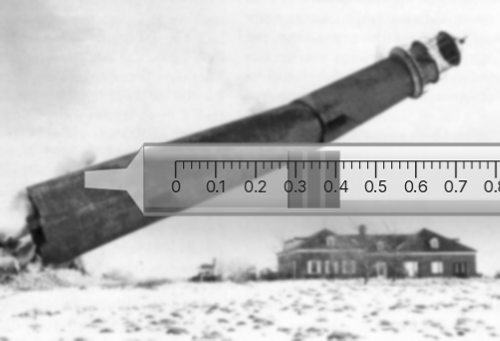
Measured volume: 0.28 mL
